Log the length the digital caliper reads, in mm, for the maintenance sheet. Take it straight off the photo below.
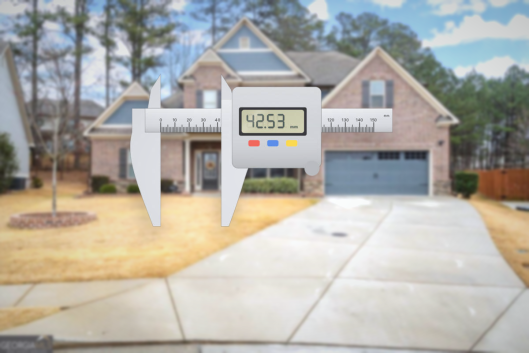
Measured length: 42.53 mm
